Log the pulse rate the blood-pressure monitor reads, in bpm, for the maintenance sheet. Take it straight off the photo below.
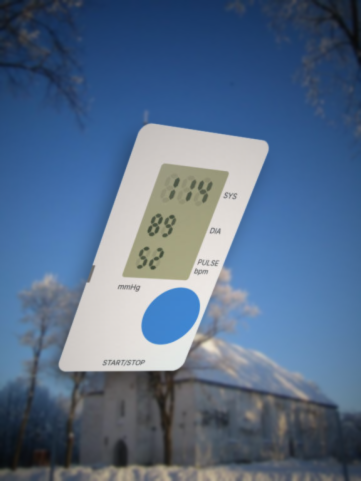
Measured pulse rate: 52 bpm
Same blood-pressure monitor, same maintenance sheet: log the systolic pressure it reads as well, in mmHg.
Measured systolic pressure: 114 mmHg
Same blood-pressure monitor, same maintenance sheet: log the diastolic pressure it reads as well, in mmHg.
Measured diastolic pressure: 89 mmHg
